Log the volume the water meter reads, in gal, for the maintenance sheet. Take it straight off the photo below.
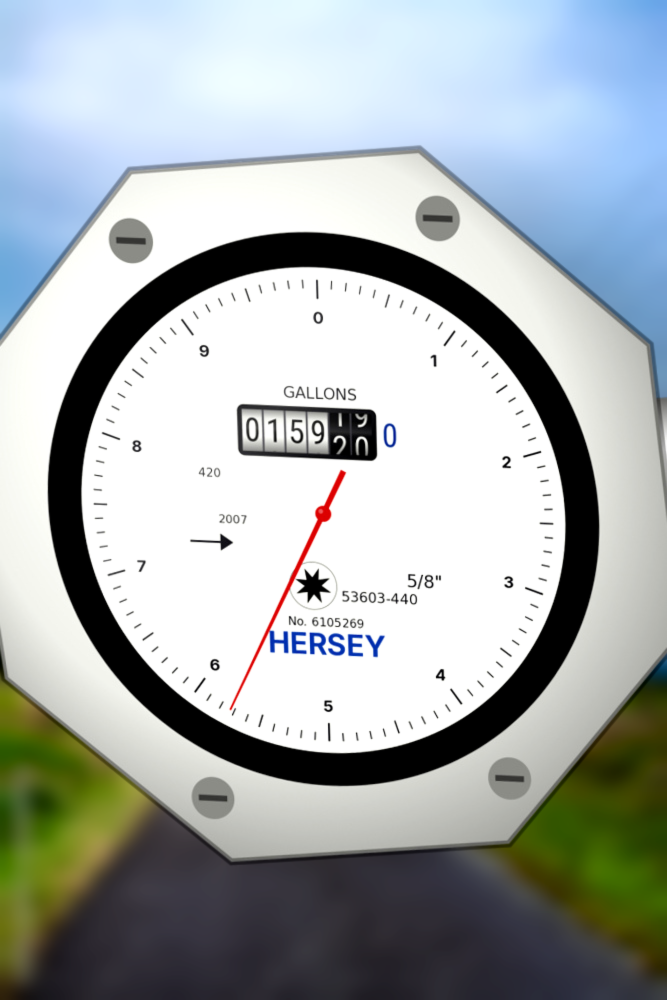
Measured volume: 159195.7 gal
